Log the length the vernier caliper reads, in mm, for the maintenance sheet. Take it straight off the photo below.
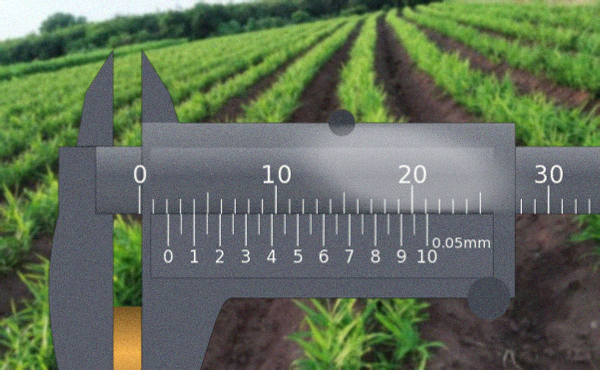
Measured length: 2.1 mm
